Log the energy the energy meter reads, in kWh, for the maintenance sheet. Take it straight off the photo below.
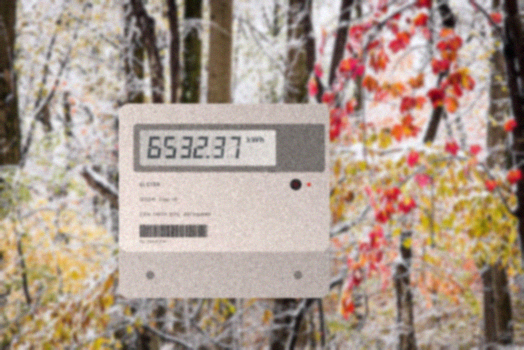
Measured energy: 6532.37 kWh
